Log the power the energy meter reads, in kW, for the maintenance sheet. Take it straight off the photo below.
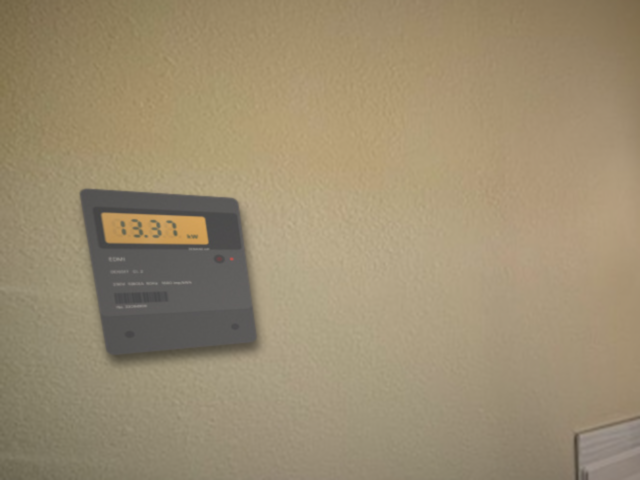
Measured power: 13.37 kW
